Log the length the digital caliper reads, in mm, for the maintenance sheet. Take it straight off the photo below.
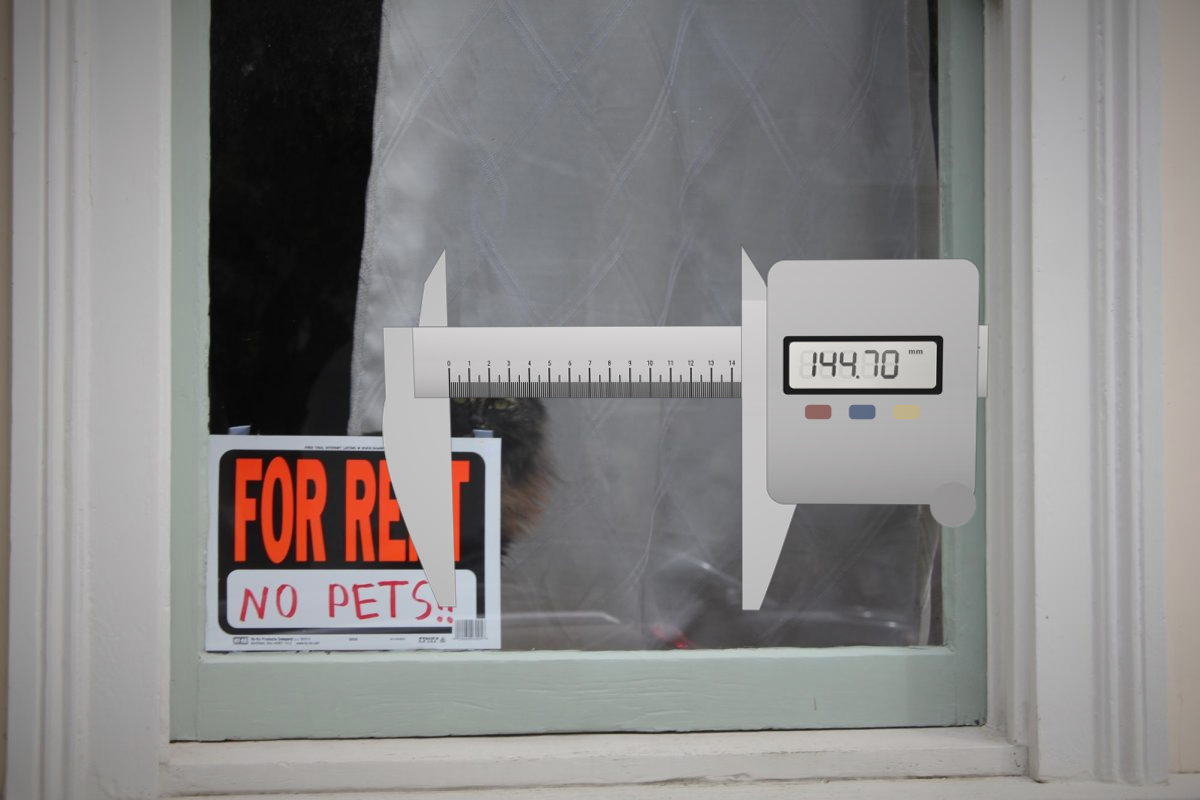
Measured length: 144.70 mm
